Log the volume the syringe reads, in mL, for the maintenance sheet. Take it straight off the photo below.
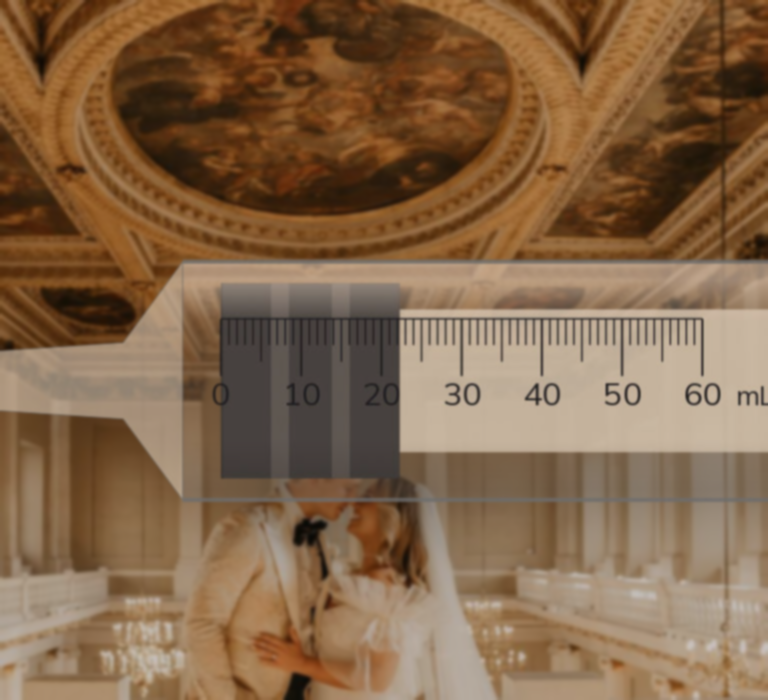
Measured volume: 0 mL
